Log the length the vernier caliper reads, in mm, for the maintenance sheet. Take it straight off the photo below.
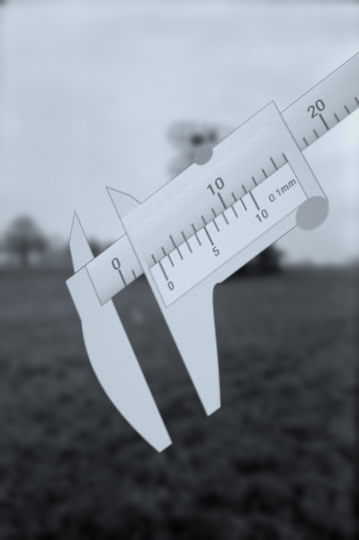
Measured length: 3.3 mm
